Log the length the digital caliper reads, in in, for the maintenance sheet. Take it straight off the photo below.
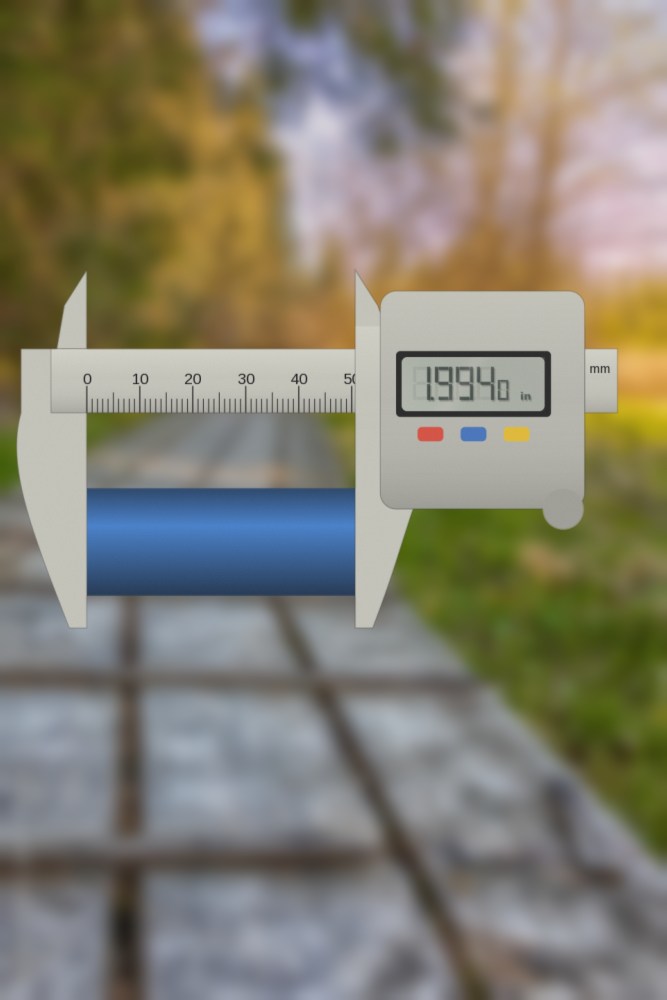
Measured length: 1.9940 in
